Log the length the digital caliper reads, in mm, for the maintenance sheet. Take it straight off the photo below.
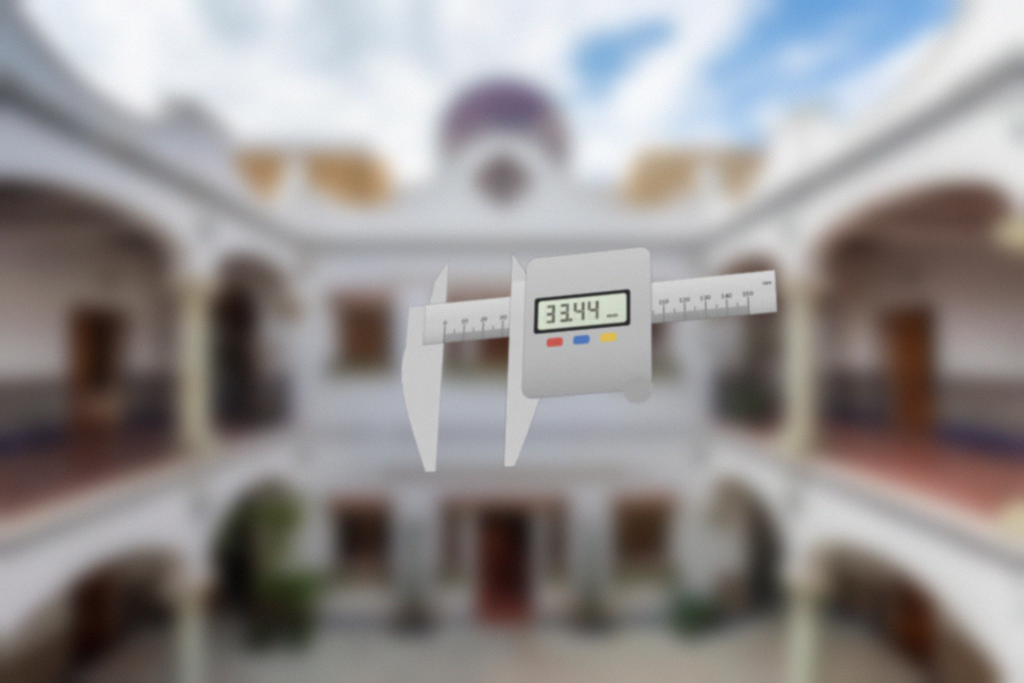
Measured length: 33.44 mm
